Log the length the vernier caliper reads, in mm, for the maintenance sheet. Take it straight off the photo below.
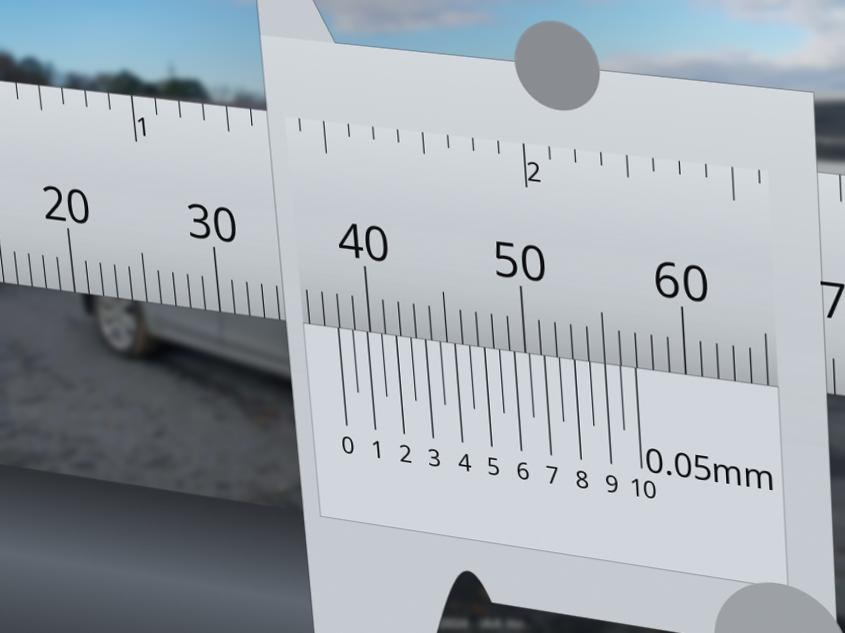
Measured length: 37.9 mm
